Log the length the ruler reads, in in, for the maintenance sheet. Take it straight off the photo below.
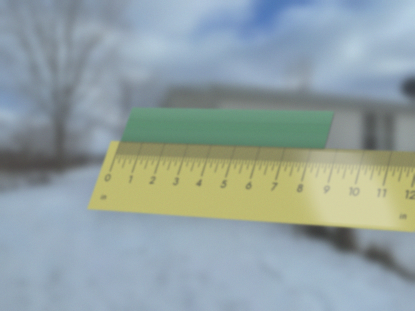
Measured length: 8.5 in
